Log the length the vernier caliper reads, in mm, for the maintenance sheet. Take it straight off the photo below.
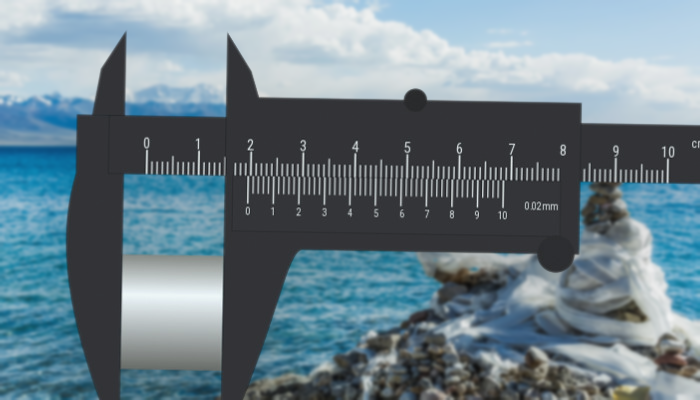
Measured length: 19.5 mm
